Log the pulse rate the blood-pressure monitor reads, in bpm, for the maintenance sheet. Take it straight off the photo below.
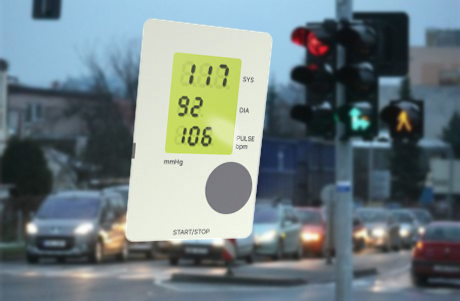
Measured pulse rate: 106 bpm
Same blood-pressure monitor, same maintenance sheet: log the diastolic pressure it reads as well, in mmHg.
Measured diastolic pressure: 92 mmHg
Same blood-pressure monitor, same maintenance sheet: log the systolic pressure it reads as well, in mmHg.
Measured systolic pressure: 117 mmHg
